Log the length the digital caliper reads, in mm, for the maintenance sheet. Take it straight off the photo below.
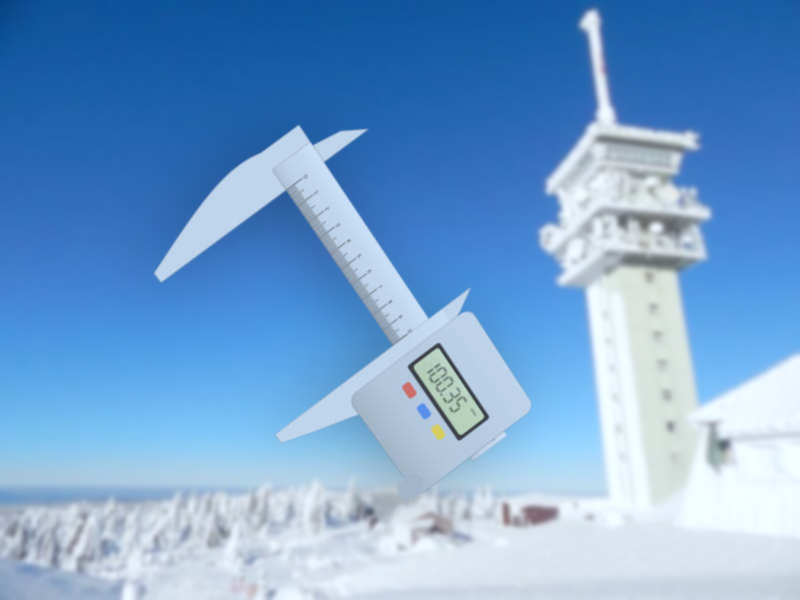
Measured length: 100.35 mm
